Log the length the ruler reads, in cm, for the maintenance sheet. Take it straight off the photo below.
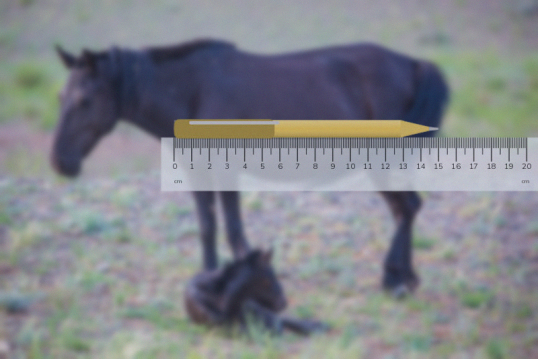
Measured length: 15 cm
